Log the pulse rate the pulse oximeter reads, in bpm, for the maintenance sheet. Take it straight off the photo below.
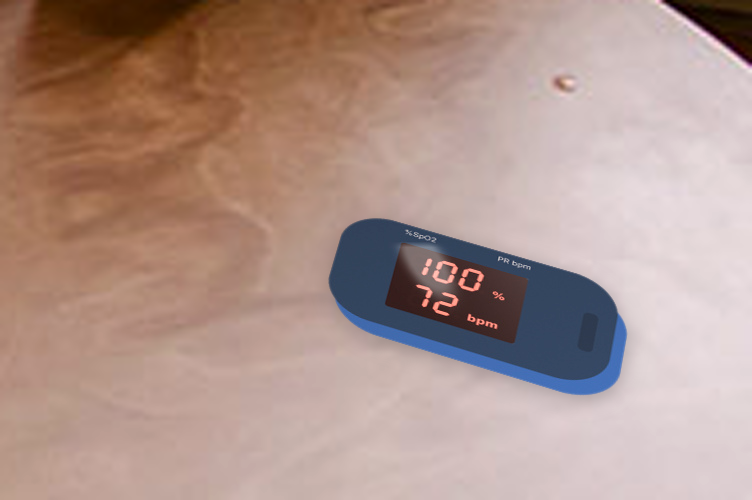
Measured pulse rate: 72 bpm
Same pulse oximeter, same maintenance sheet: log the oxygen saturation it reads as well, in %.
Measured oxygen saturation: 100 %
